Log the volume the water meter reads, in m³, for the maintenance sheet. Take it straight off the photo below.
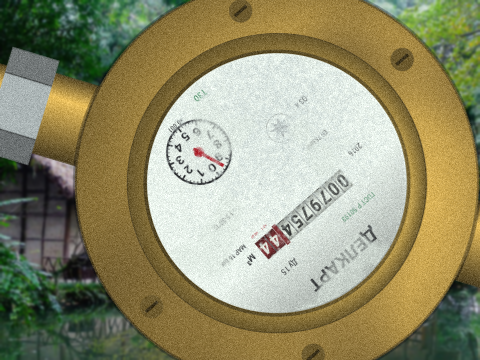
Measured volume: 79754.439 m³
